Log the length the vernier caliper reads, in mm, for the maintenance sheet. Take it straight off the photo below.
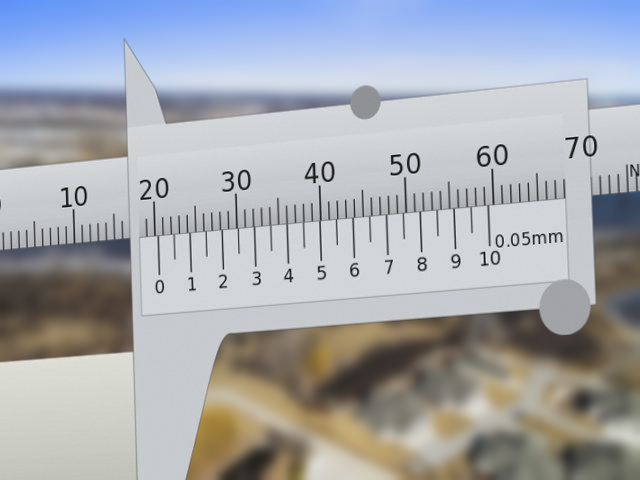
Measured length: 20.4 mm
